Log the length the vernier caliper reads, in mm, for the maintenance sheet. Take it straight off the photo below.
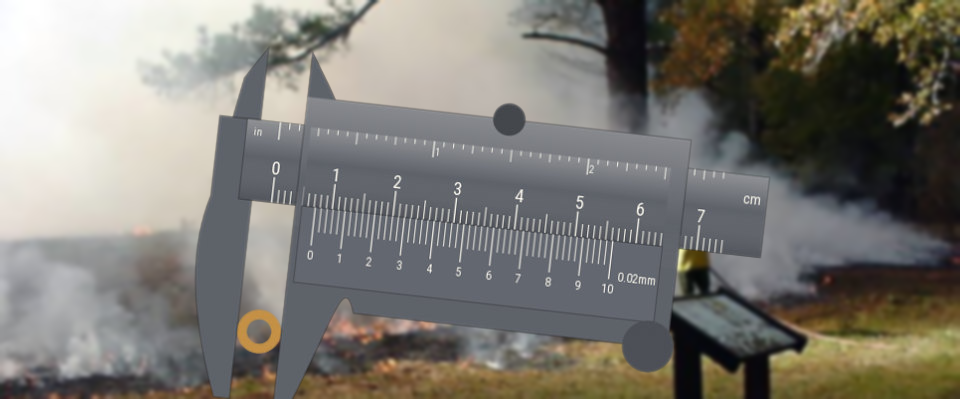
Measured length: 7.2 mm
